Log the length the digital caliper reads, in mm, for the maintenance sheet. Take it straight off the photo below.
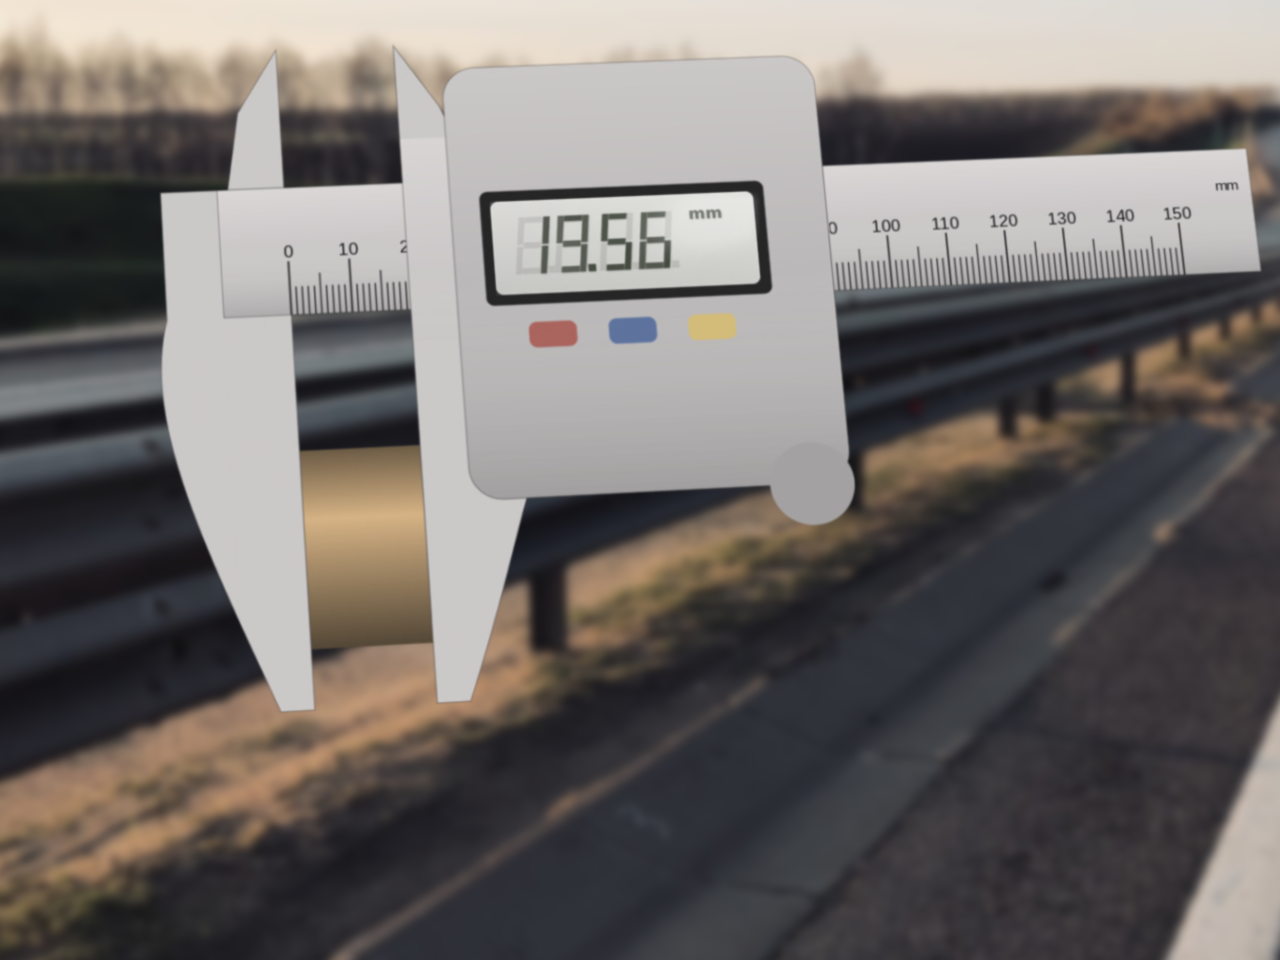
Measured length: 19.56 mm
